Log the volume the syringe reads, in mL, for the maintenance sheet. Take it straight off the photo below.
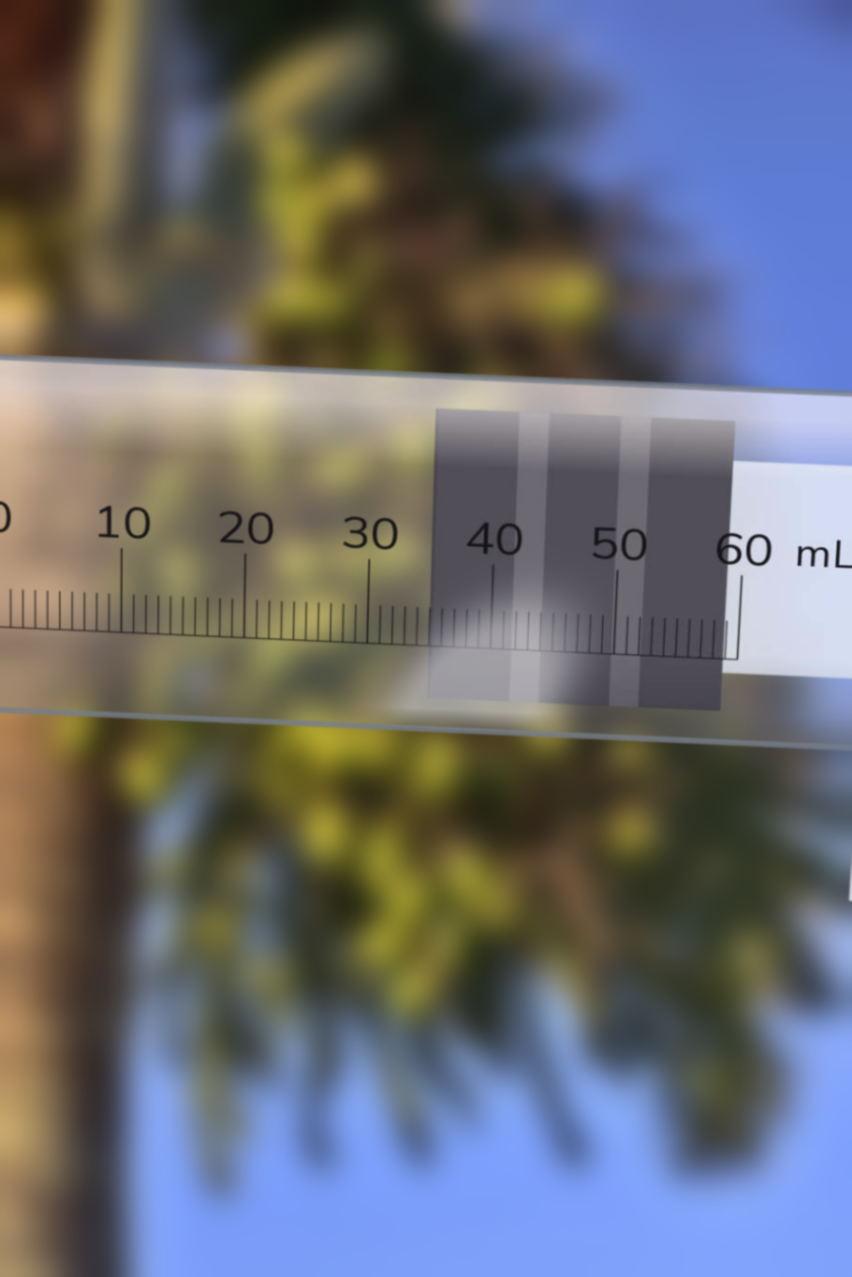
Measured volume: 35 mL
